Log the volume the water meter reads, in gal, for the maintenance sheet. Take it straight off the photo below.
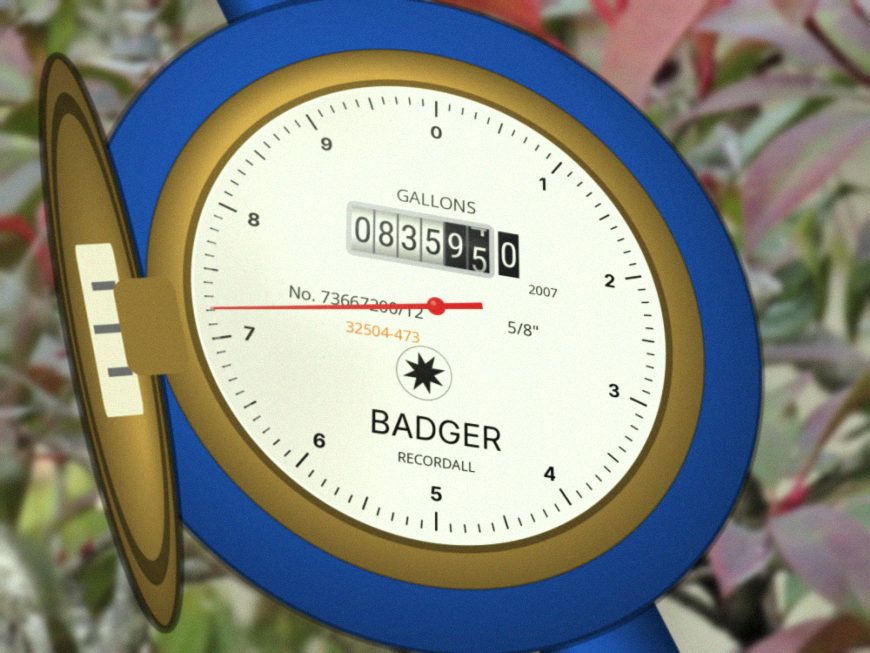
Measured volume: 835947.2 gal
